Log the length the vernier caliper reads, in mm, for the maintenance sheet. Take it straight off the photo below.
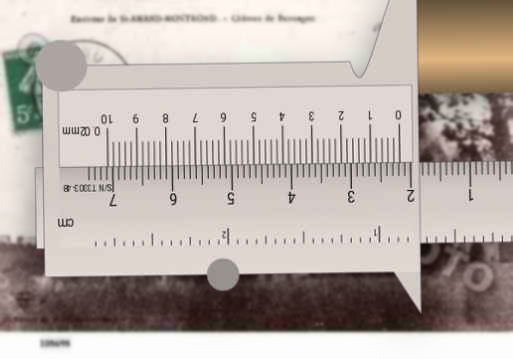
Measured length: 21.8 mm
